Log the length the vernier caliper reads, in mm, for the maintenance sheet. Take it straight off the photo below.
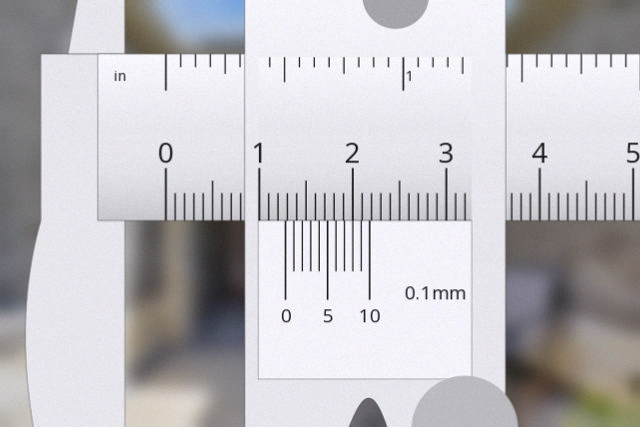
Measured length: 12.8 mm
